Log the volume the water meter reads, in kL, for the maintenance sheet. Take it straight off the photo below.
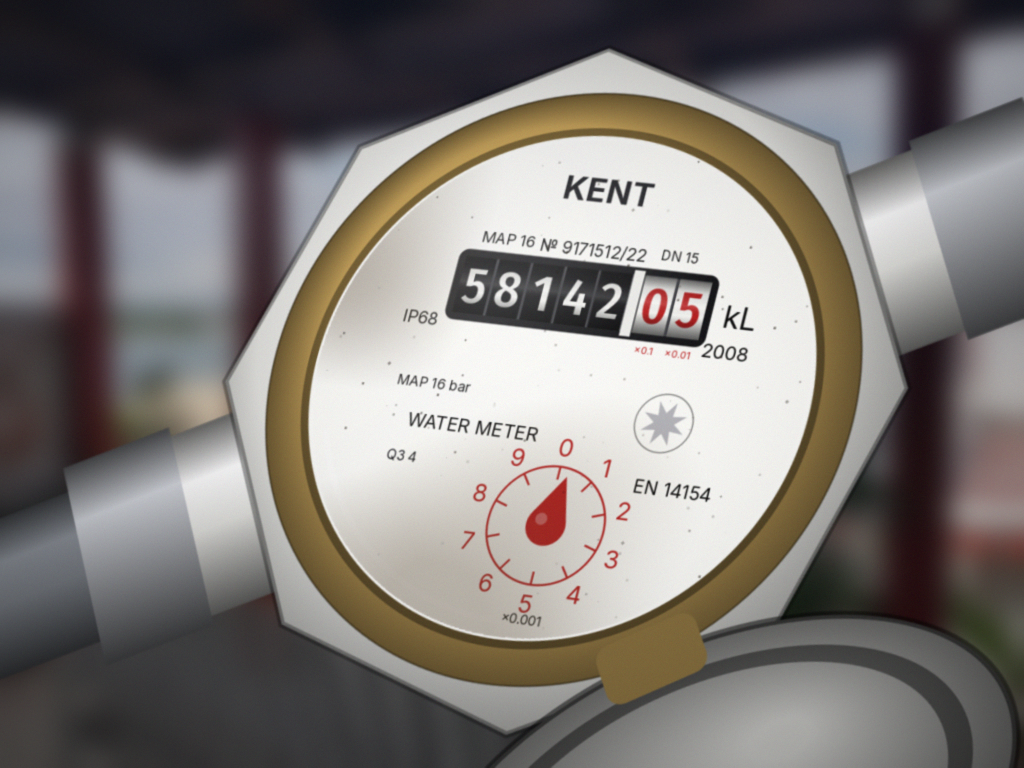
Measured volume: 58142.050 kL
